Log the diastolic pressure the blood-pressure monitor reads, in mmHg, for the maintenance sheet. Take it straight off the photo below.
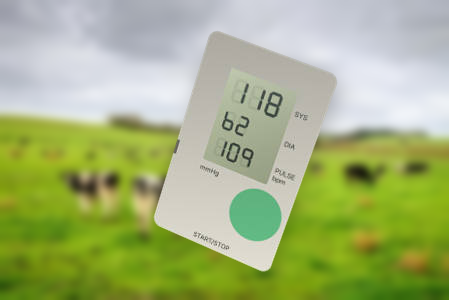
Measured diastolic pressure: 62 mmHg
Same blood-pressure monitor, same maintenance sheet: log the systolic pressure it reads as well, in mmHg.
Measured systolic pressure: 118 mmHg
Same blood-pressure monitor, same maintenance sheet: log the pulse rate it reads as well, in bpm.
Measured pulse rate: 109 bpm
